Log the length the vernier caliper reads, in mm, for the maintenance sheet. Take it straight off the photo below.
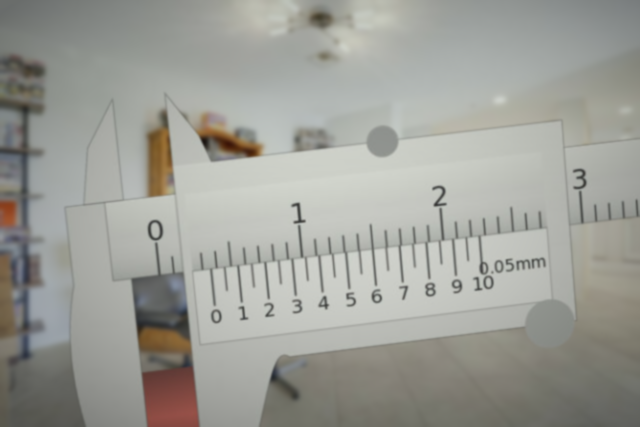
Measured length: 3.6 mm
